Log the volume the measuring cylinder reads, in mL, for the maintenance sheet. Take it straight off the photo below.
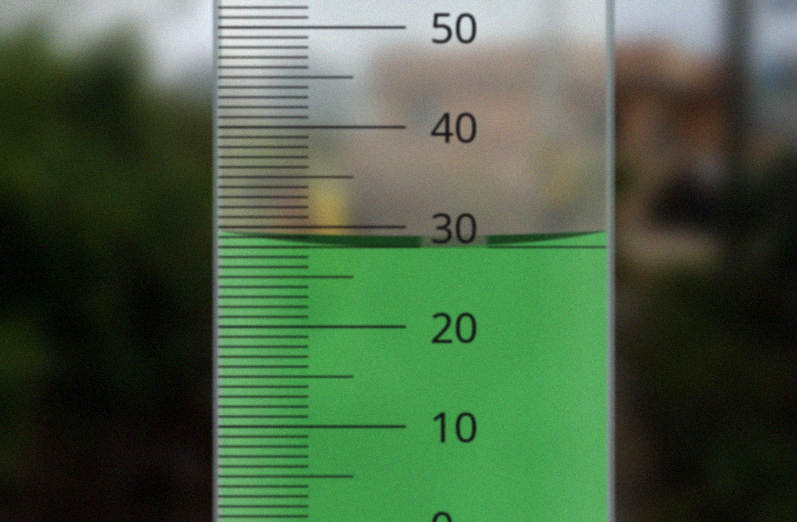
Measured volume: 28 mL
